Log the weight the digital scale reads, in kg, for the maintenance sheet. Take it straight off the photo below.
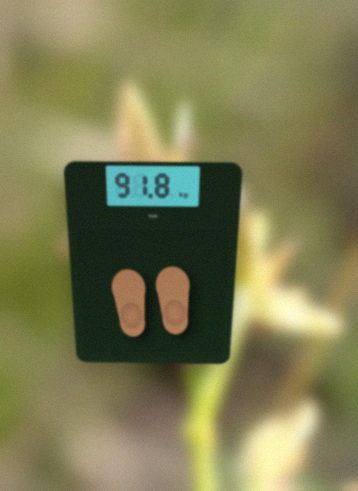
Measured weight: 91.8 kg
